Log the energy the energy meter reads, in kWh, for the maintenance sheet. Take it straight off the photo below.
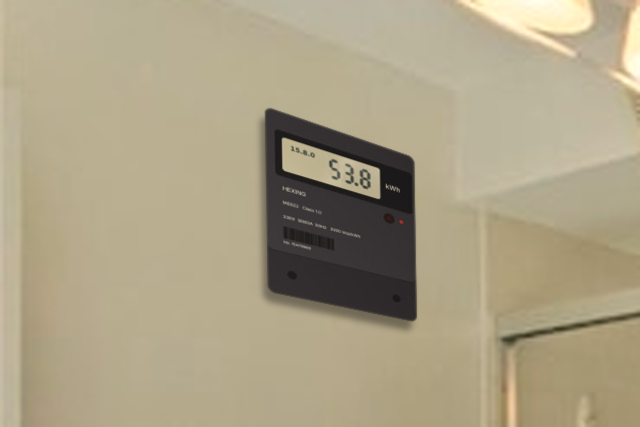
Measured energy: 53.8 kWh
